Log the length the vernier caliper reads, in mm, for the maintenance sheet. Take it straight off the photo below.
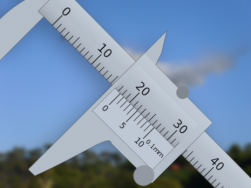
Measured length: 17.6 mm
